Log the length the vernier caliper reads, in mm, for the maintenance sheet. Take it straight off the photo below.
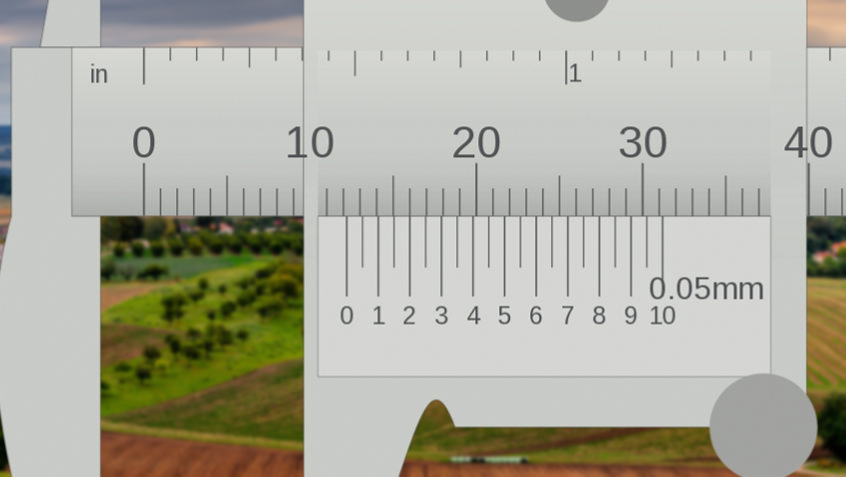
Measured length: 12.2 mm
